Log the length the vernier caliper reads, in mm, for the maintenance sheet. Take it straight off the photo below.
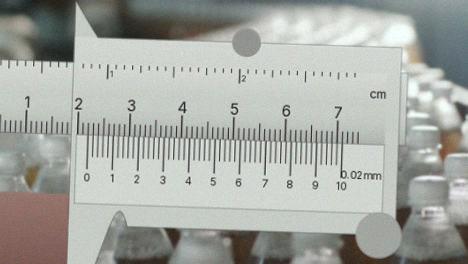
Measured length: 22.0 mm
